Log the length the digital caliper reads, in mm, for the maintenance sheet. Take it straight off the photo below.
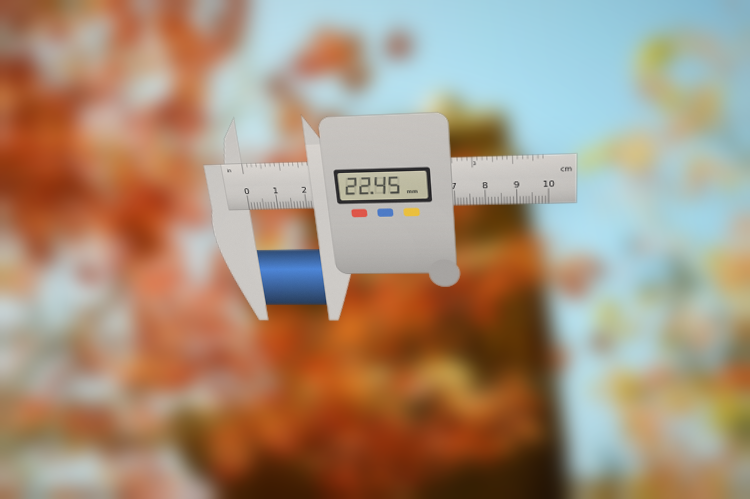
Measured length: 22.45 mm
